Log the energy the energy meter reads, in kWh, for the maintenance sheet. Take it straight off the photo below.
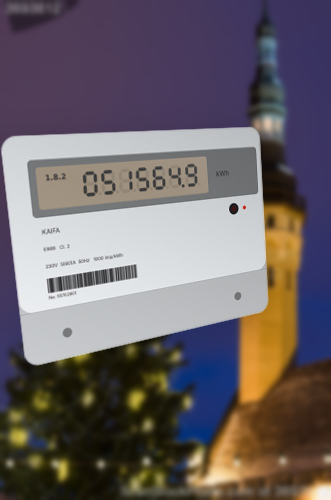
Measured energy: 51564.9 kWh
